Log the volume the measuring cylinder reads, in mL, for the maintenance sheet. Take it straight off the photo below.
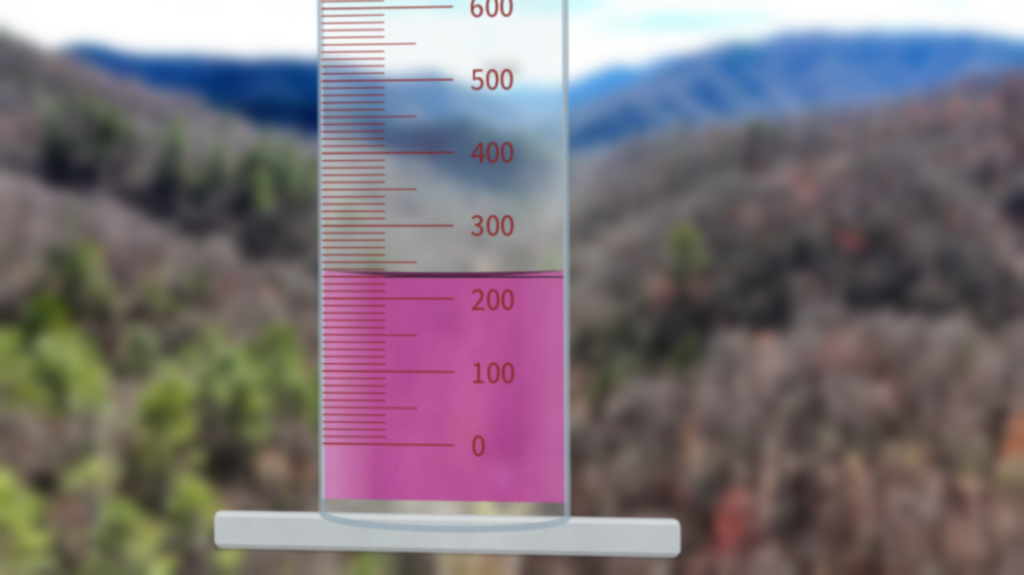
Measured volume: 230 mL
